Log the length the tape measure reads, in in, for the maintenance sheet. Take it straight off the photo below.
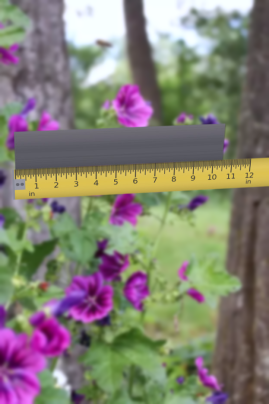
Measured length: 10.5 in
